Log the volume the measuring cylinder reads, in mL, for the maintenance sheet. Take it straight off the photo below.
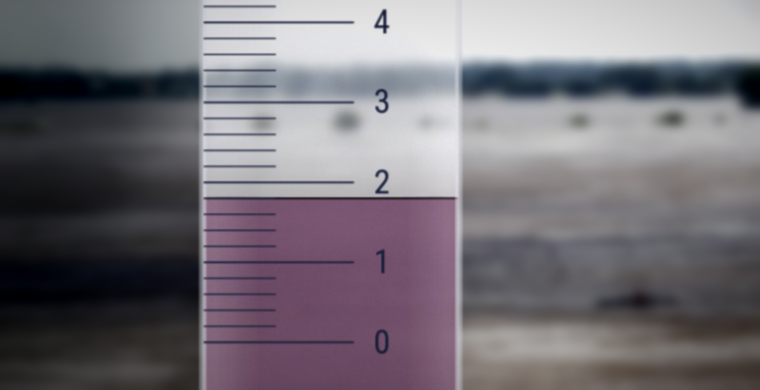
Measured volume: 1.8 mL
